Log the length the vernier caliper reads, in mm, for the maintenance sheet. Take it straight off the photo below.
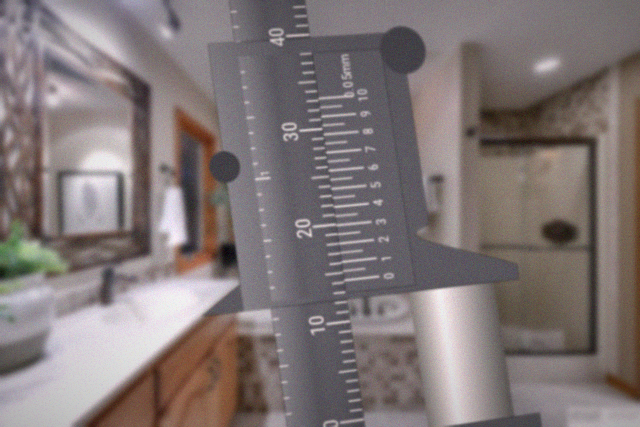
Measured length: 14.2 mm
